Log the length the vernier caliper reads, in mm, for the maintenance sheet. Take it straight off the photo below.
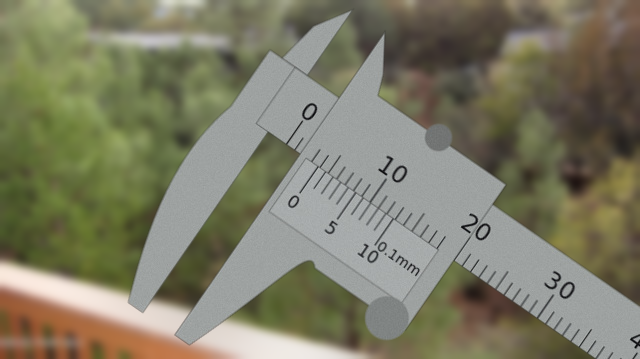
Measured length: 3.8 mm
